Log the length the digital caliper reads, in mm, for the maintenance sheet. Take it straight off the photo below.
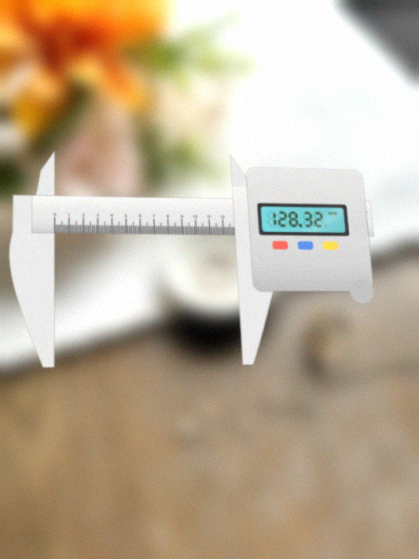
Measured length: 128.32 mm
